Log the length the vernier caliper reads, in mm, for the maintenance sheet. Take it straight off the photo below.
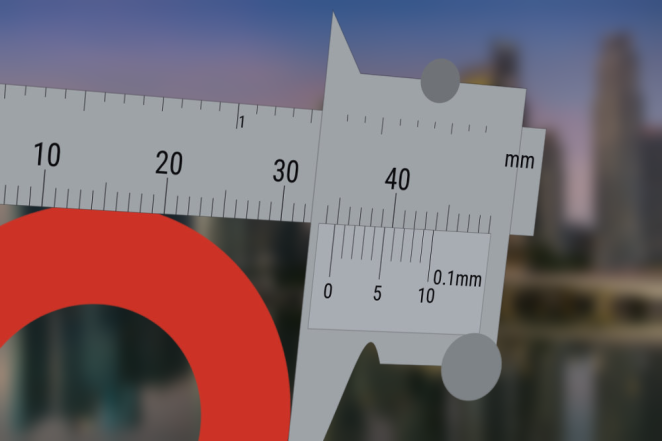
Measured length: 34.8 mm
